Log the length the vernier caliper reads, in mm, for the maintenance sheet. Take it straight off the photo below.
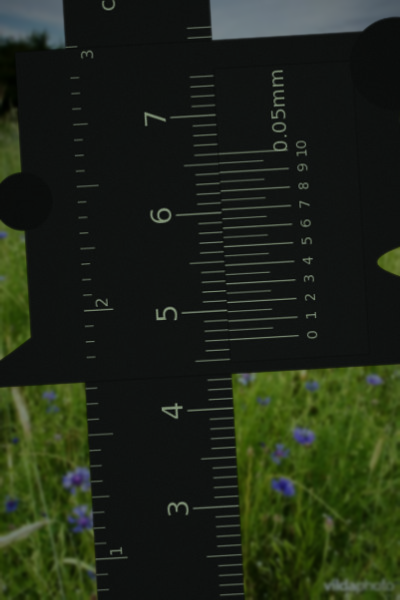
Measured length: 47.0 mm
